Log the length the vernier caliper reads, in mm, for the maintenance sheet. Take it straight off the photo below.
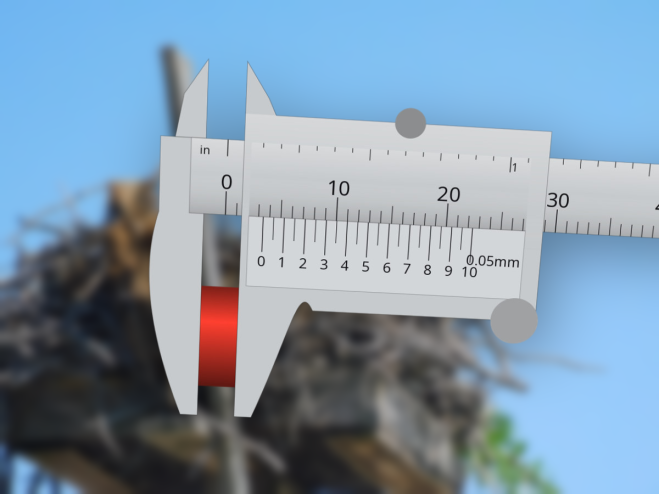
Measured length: 3.4 mm
